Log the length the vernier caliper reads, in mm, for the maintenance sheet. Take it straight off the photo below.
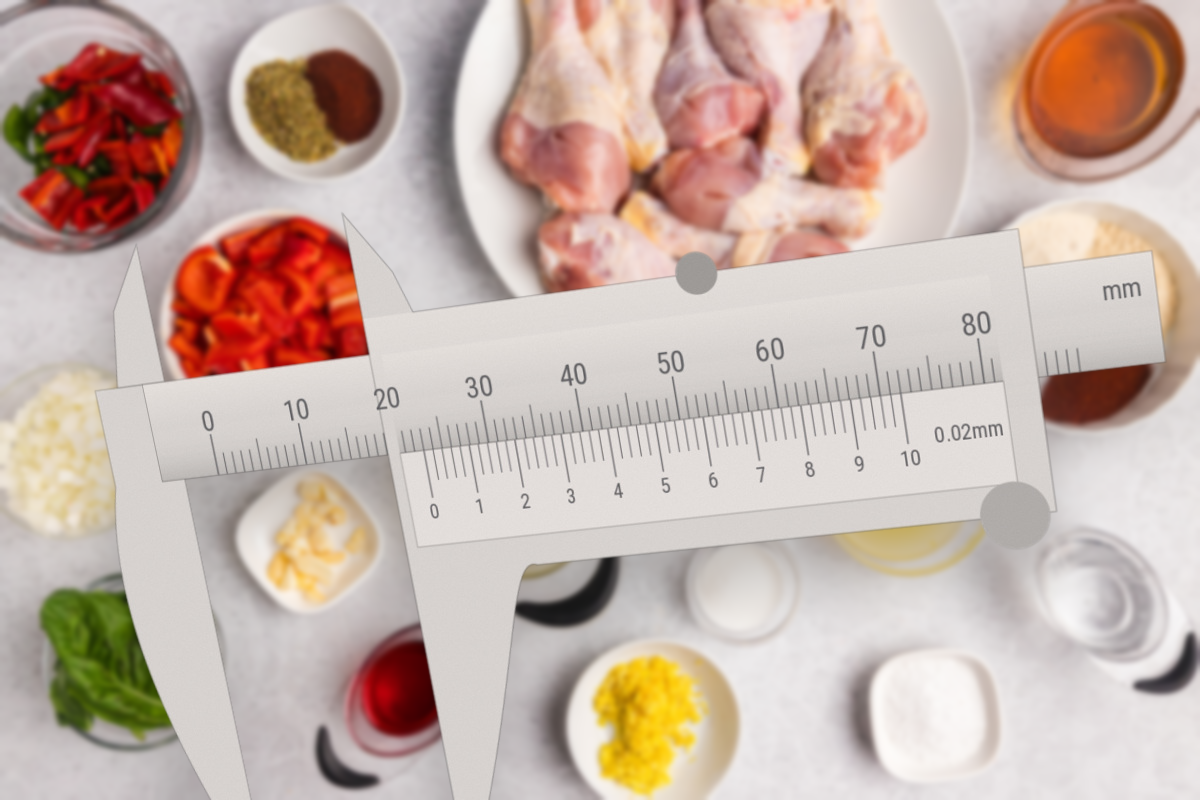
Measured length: 23.0 mm
